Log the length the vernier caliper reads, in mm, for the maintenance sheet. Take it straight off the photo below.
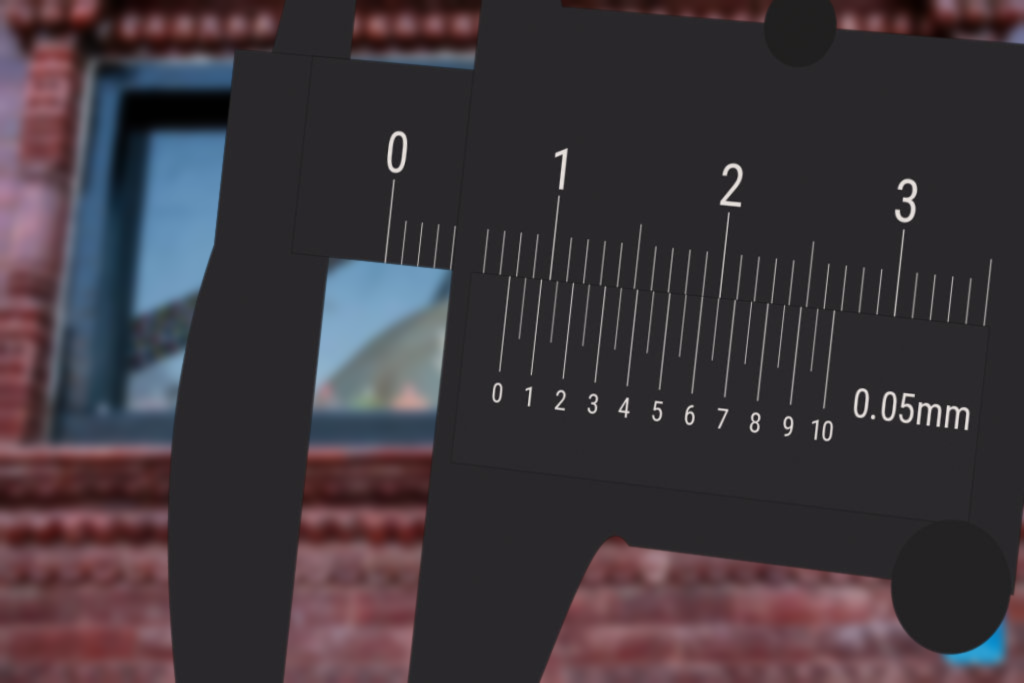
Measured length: 7.6 mm
